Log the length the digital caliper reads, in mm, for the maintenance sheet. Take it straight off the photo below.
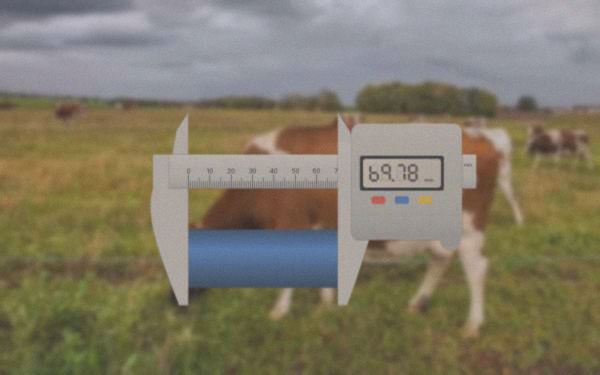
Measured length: 69.78 mm
